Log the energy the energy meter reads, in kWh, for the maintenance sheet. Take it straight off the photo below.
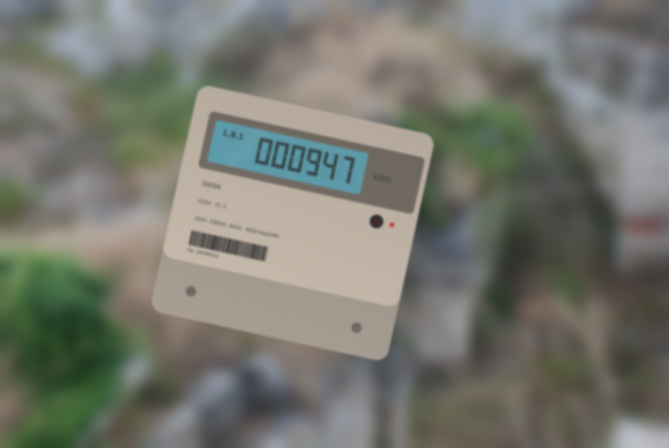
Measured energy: 947 kWh
